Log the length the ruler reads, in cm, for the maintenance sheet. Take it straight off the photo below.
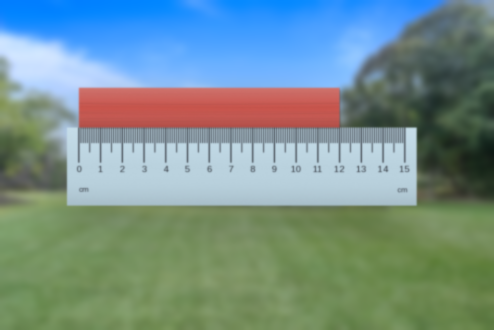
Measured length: 12 cm
